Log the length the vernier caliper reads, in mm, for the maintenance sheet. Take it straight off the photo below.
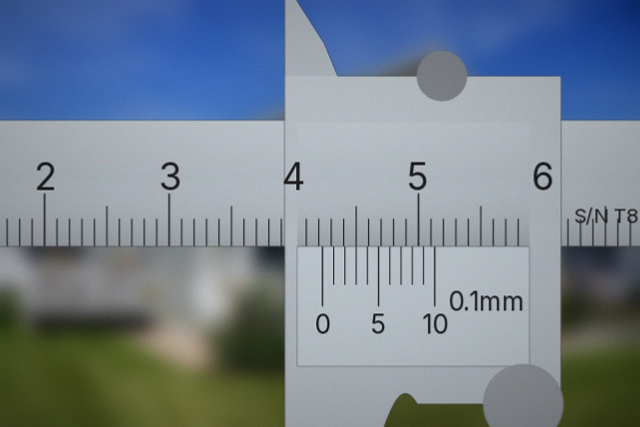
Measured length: 42.3 mm
